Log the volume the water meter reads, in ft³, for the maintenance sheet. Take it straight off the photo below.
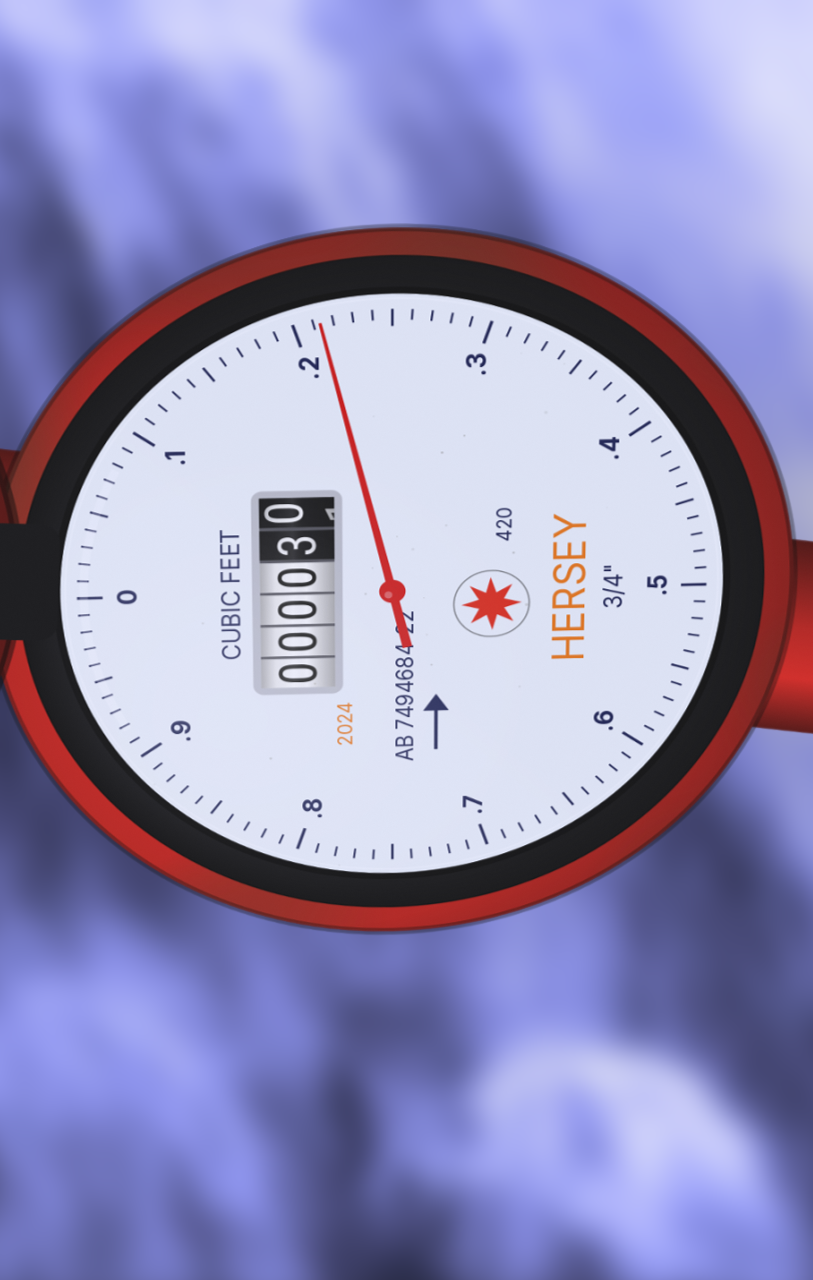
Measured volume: 30.21 ft³
